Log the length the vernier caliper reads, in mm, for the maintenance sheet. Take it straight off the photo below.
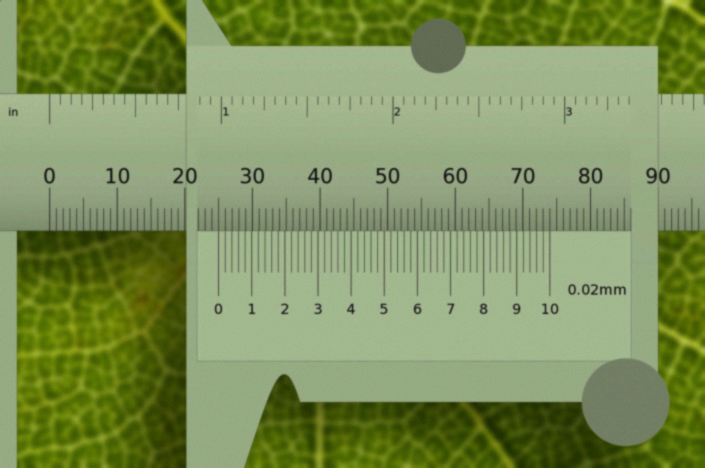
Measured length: 25.0 mm
